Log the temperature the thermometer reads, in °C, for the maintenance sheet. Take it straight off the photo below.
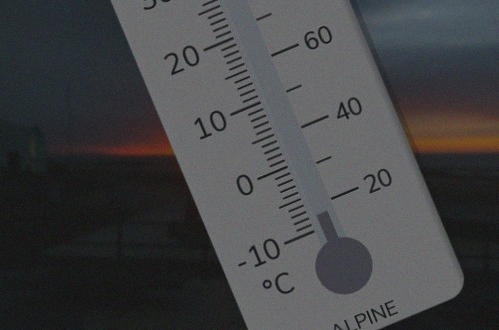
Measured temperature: -8 °C
